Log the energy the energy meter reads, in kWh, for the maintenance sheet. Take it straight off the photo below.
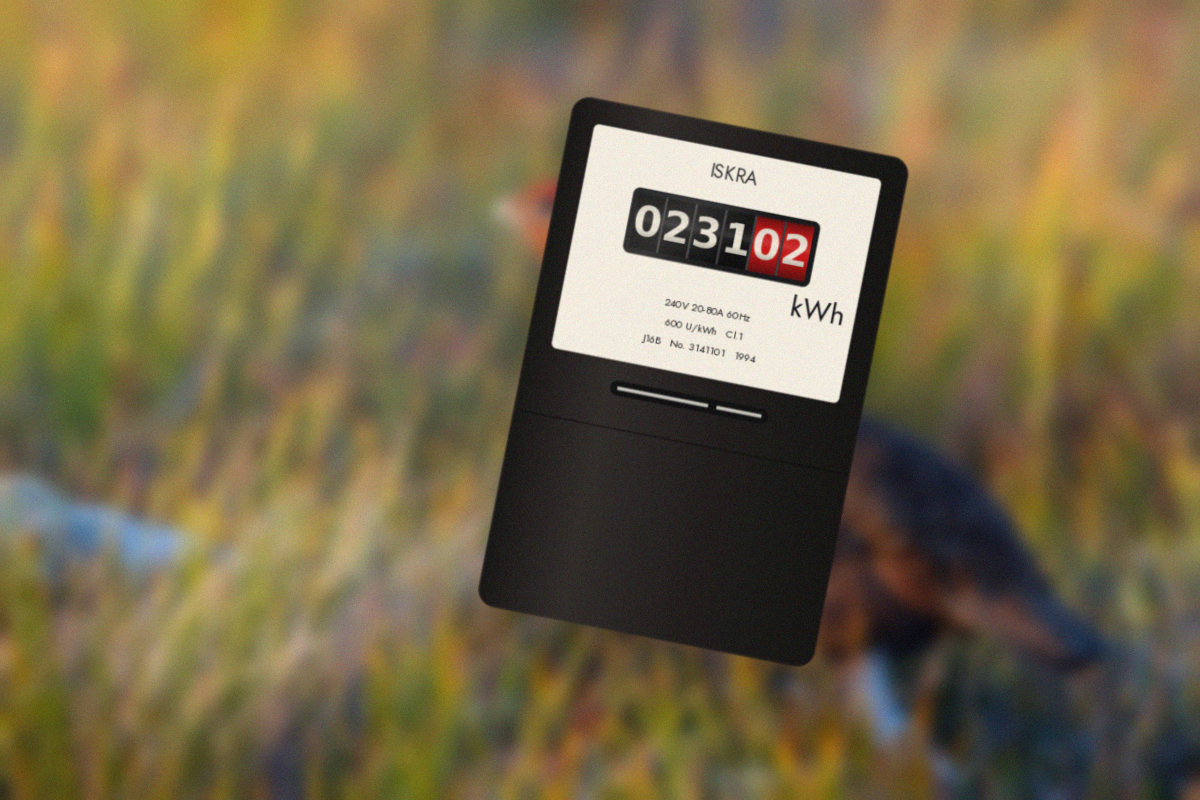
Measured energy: 231.02 kWh
